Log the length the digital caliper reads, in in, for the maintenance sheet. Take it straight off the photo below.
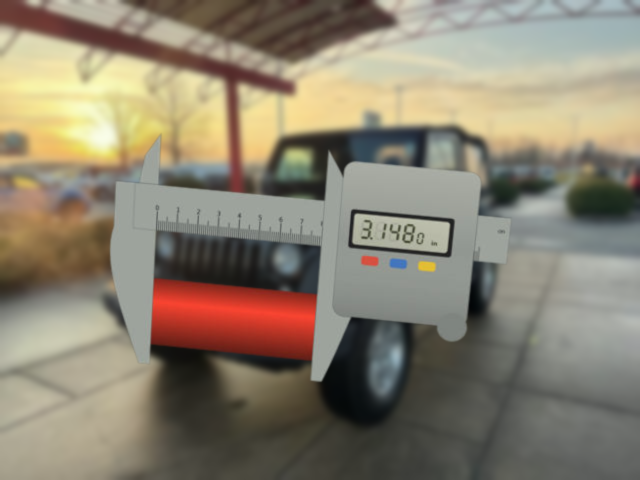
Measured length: 3.1480 in
